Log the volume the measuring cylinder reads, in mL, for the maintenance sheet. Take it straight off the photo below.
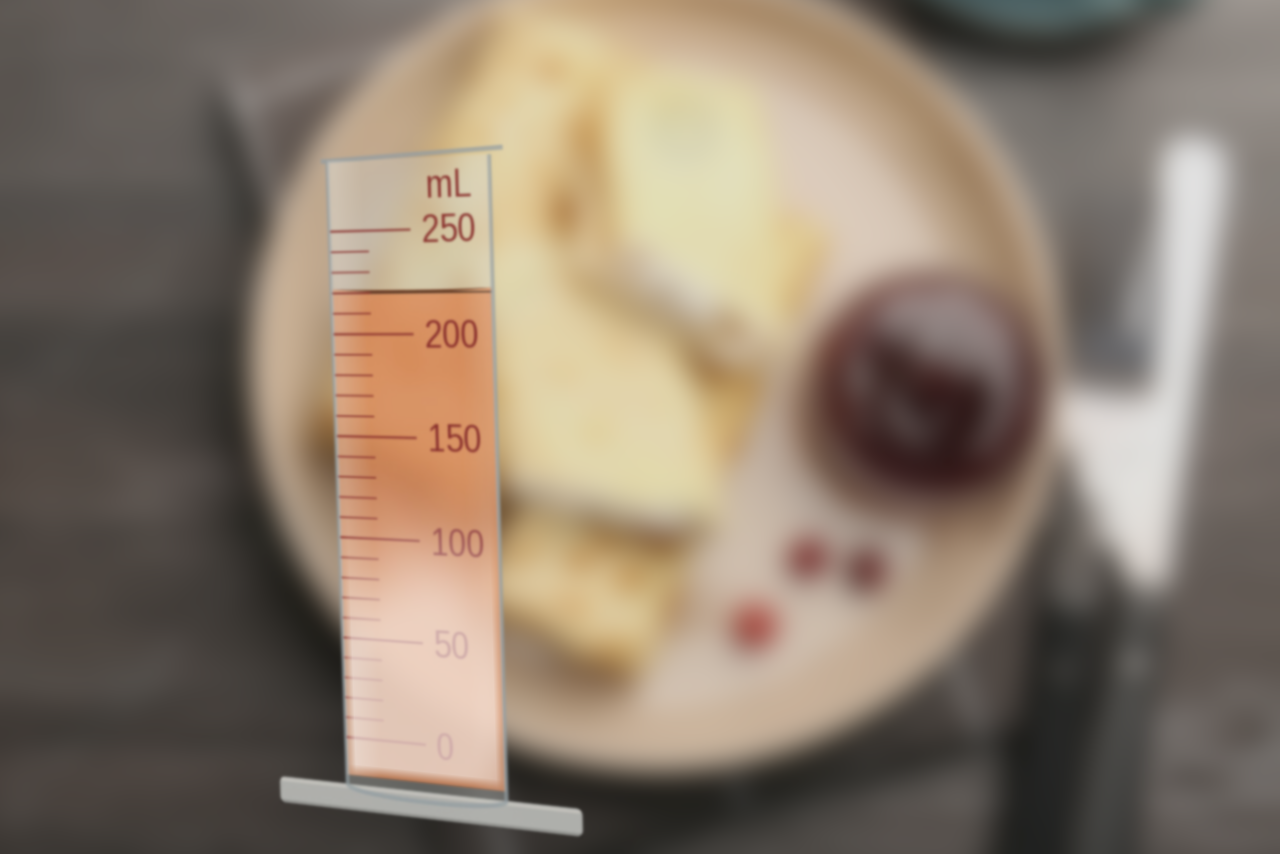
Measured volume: 220 mL
